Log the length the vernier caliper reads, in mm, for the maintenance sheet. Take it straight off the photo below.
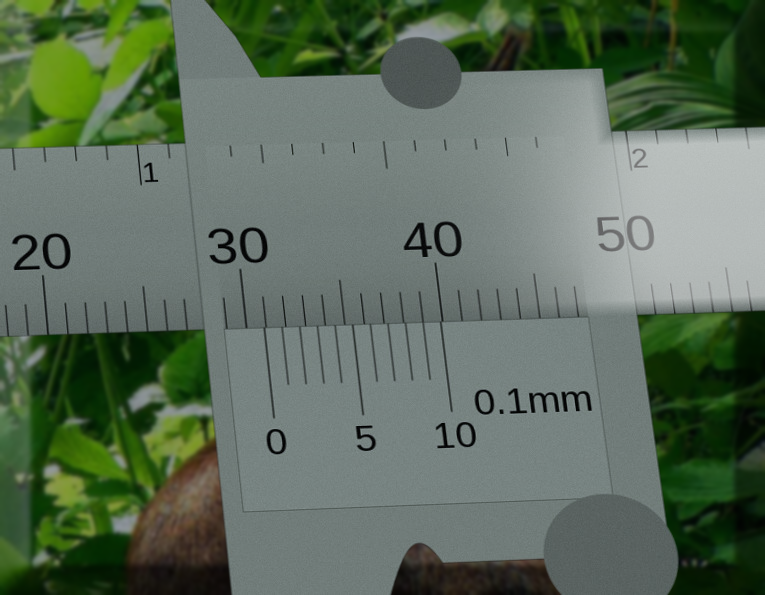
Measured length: 30.9 mm
